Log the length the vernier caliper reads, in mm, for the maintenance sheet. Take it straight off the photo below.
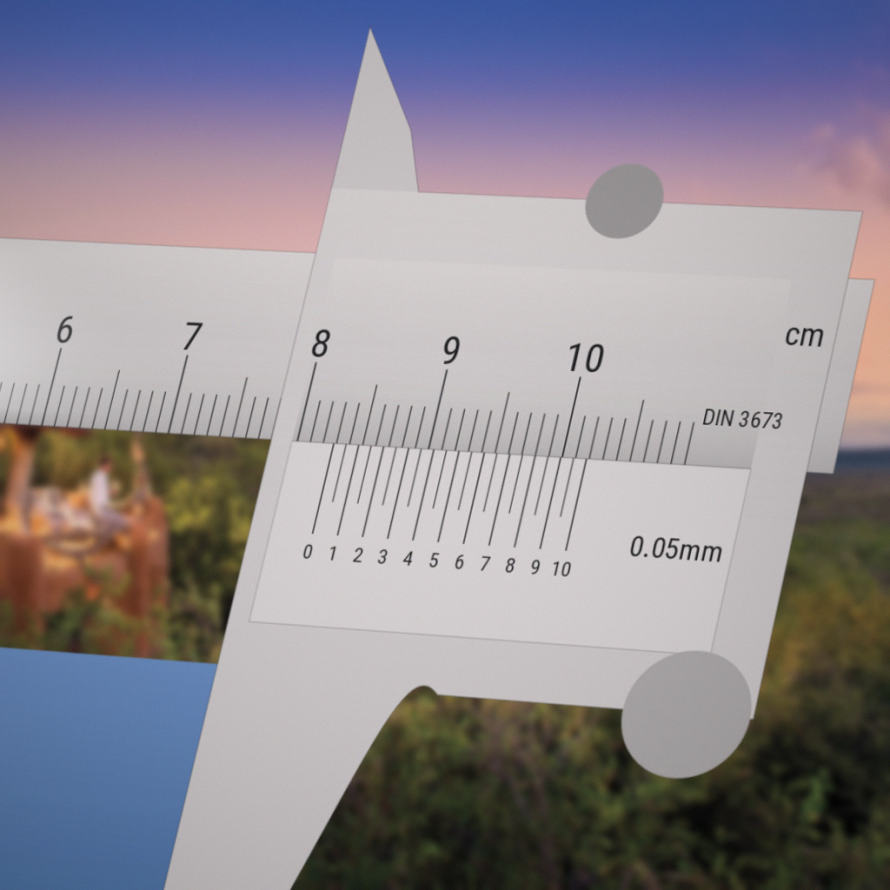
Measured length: 82.8 mm
